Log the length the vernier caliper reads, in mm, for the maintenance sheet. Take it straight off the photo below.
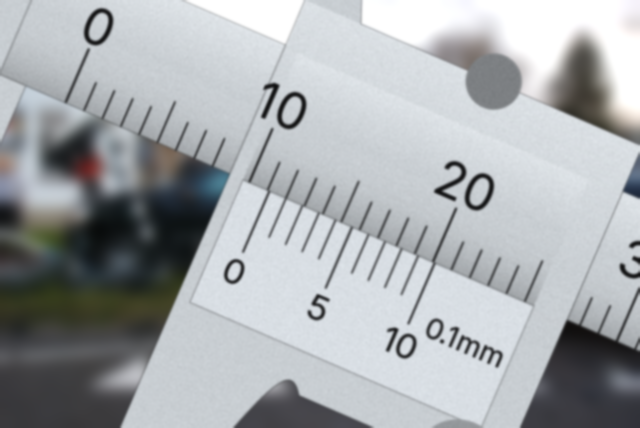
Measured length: 11.1 mm
